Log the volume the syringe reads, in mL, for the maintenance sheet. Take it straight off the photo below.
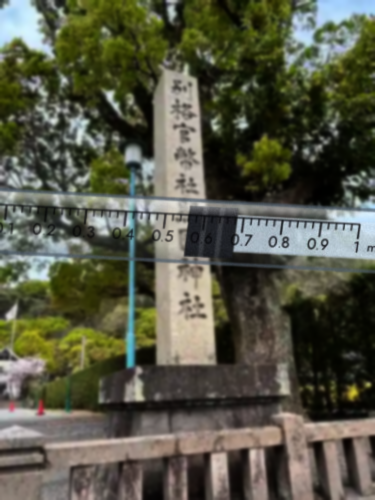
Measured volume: 0.56 mL
